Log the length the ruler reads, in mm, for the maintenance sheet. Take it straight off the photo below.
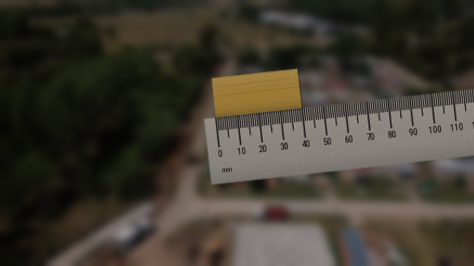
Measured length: 40 mm
